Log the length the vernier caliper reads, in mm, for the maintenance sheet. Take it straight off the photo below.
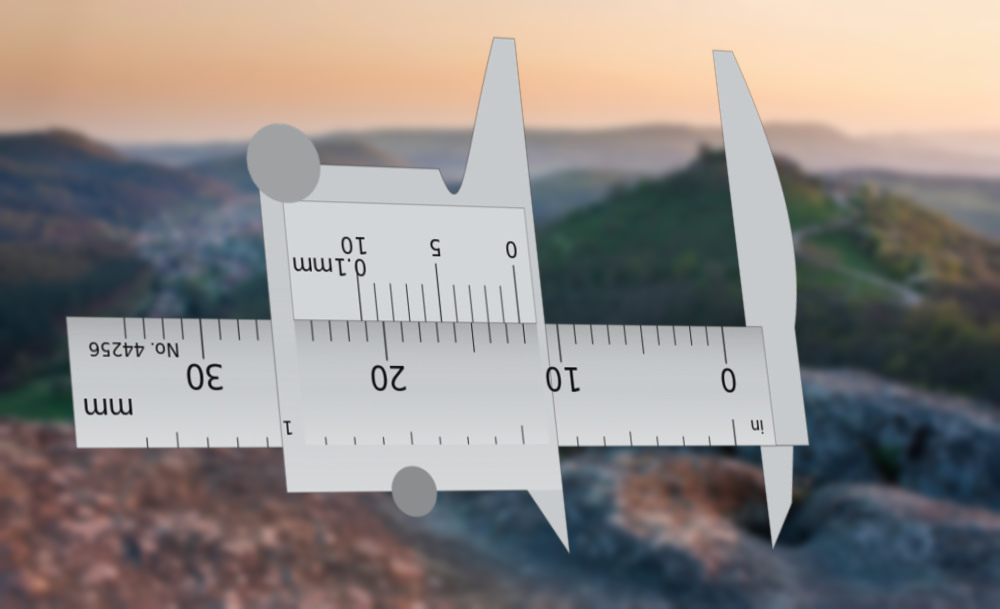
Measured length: 12.2 mm
